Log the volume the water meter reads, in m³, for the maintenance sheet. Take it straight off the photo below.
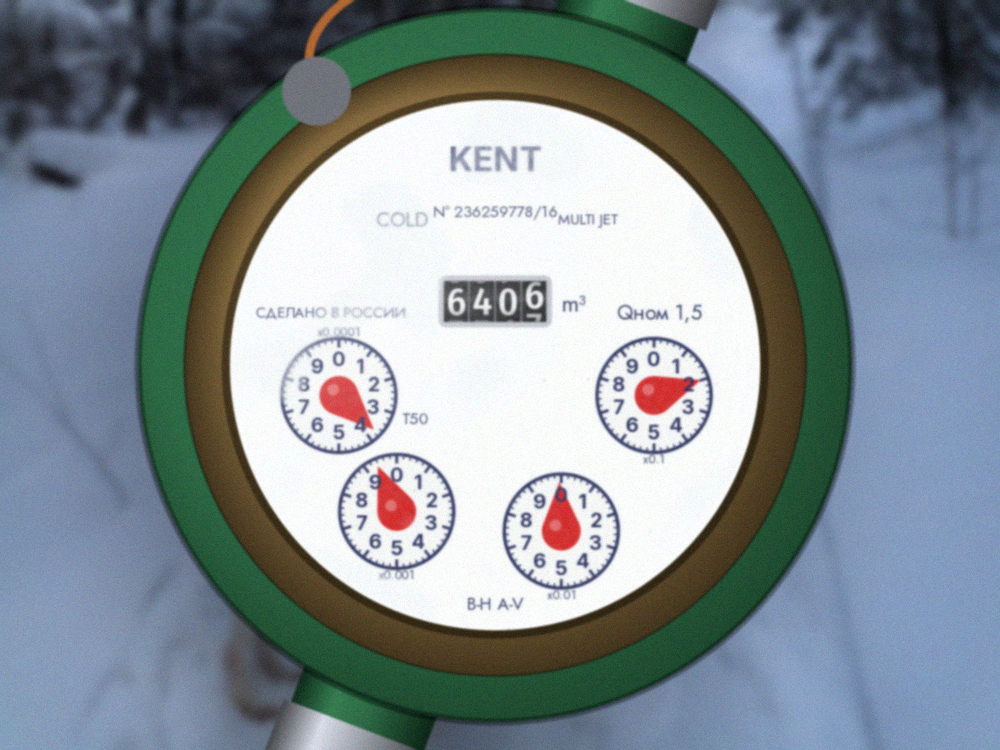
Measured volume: 6406.1993 m³
